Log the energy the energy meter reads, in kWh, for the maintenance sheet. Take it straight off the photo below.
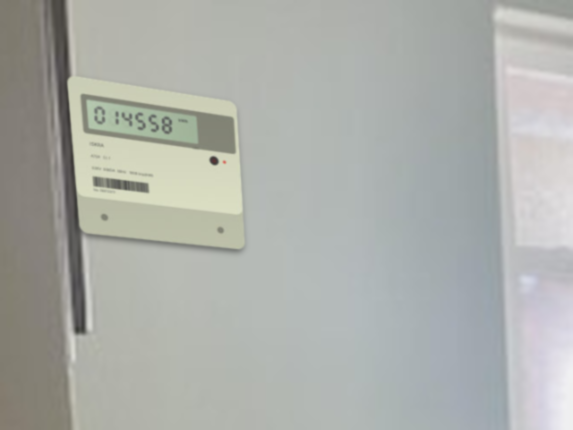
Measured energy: 14558 kWh
